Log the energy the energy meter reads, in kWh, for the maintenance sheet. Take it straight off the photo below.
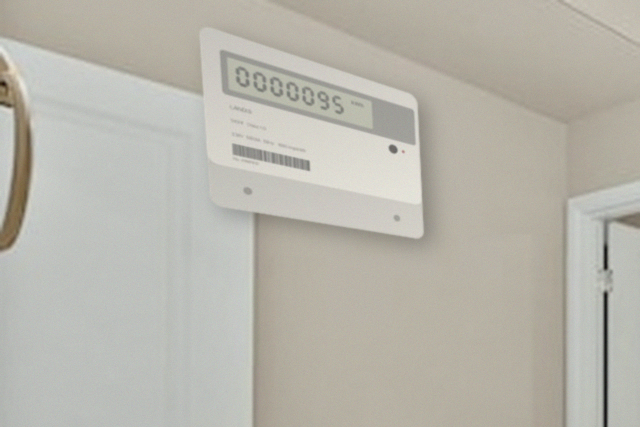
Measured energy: 95 kWh
